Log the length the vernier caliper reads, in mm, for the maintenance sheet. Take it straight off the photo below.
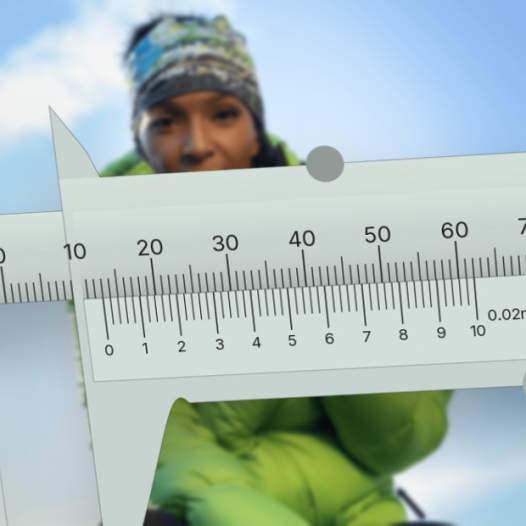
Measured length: 13.0 mm
